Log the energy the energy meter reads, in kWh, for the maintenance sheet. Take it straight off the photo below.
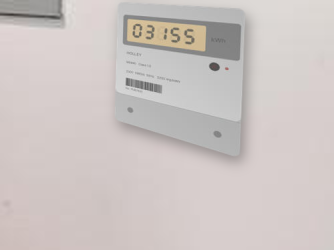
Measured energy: 3155 kWh
